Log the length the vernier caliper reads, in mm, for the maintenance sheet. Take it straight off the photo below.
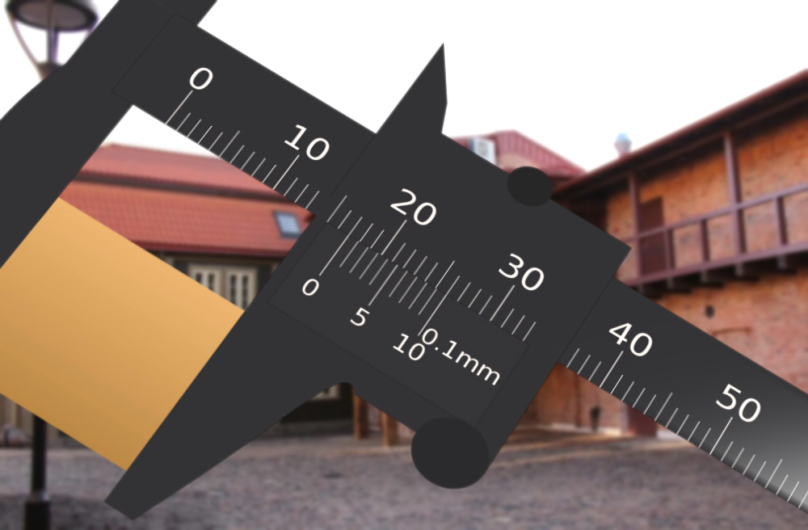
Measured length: 17.0 mm
